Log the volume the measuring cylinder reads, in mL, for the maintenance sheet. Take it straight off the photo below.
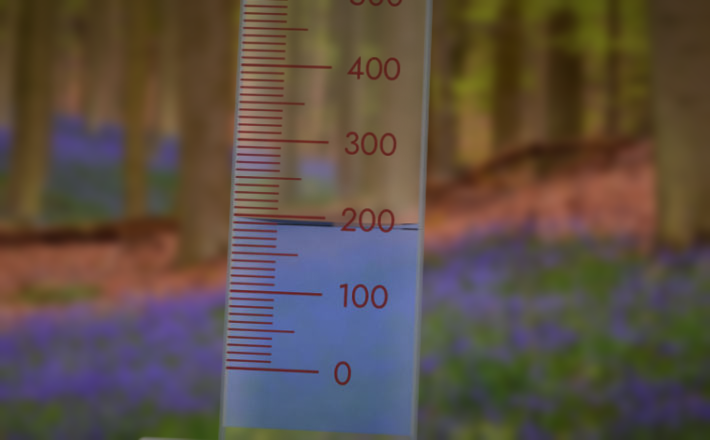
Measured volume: 190 mL
